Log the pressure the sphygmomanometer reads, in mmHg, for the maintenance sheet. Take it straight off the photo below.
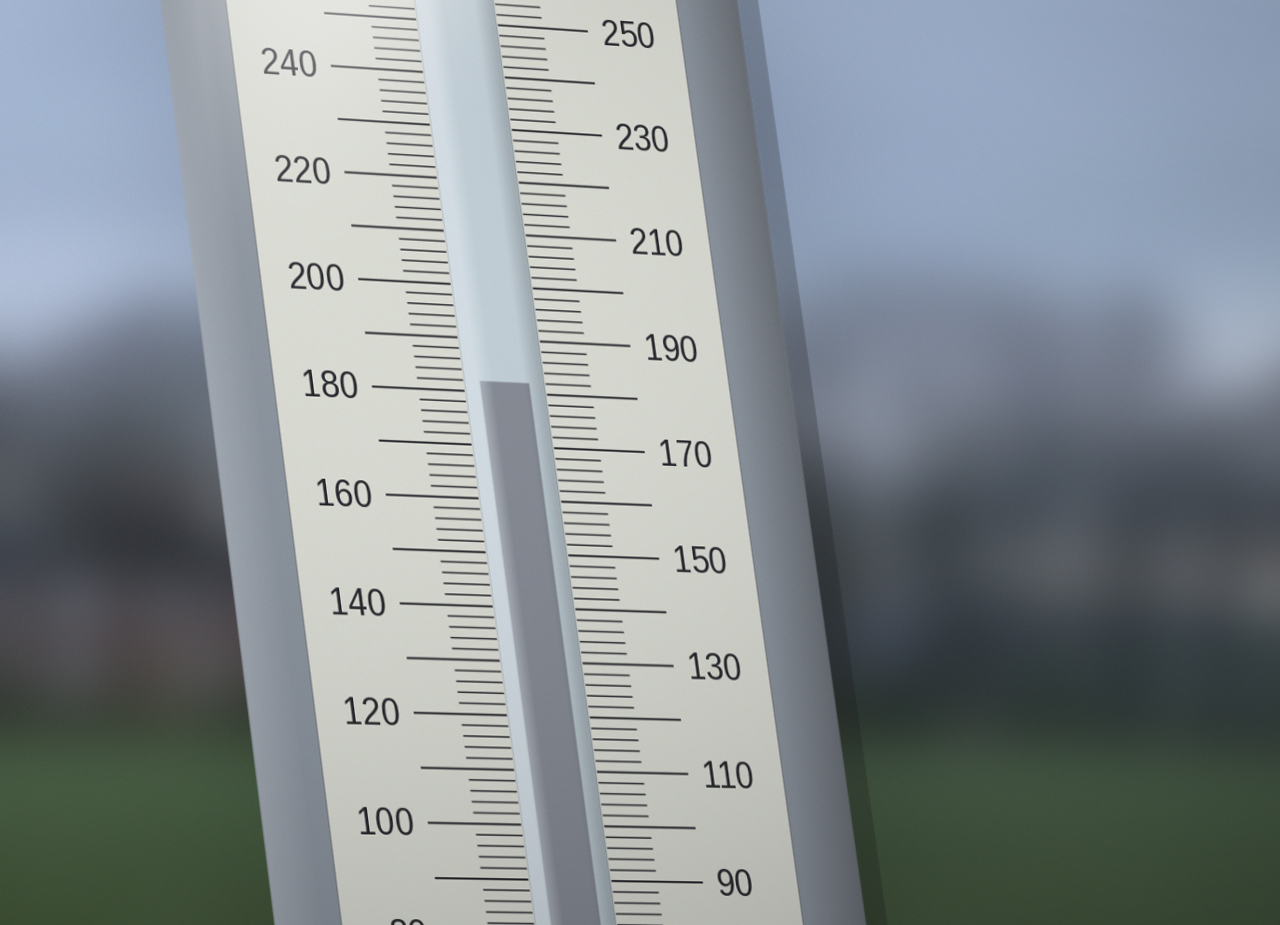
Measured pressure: 182 mmHg
